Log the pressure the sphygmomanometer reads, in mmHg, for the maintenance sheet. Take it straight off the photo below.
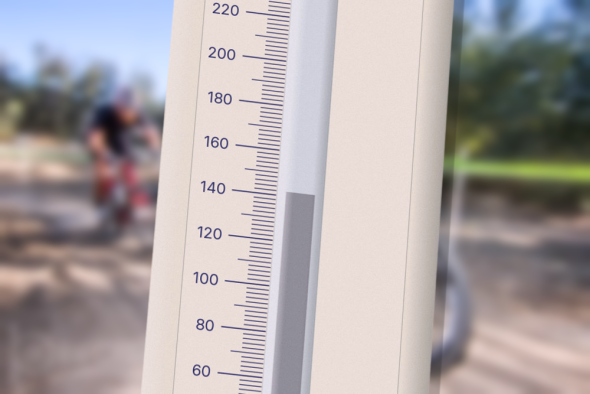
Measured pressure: 142 mmHg
